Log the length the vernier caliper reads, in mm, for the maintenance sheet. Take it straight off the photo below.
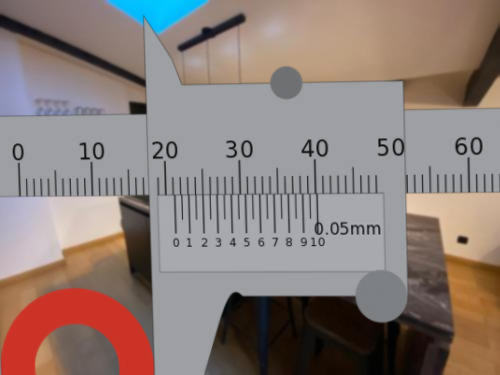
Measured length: 21.2 mm
